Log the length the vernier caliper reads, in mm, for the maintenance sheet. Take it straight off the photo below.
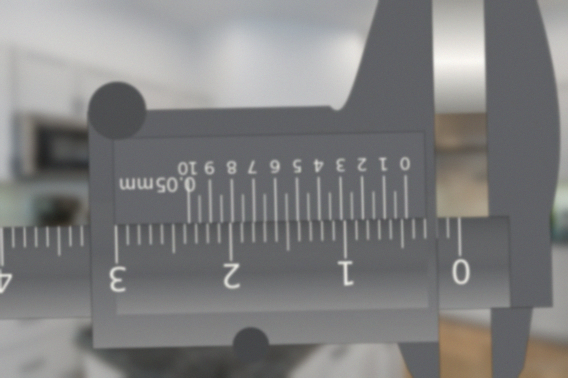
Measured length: 4.6 mm
